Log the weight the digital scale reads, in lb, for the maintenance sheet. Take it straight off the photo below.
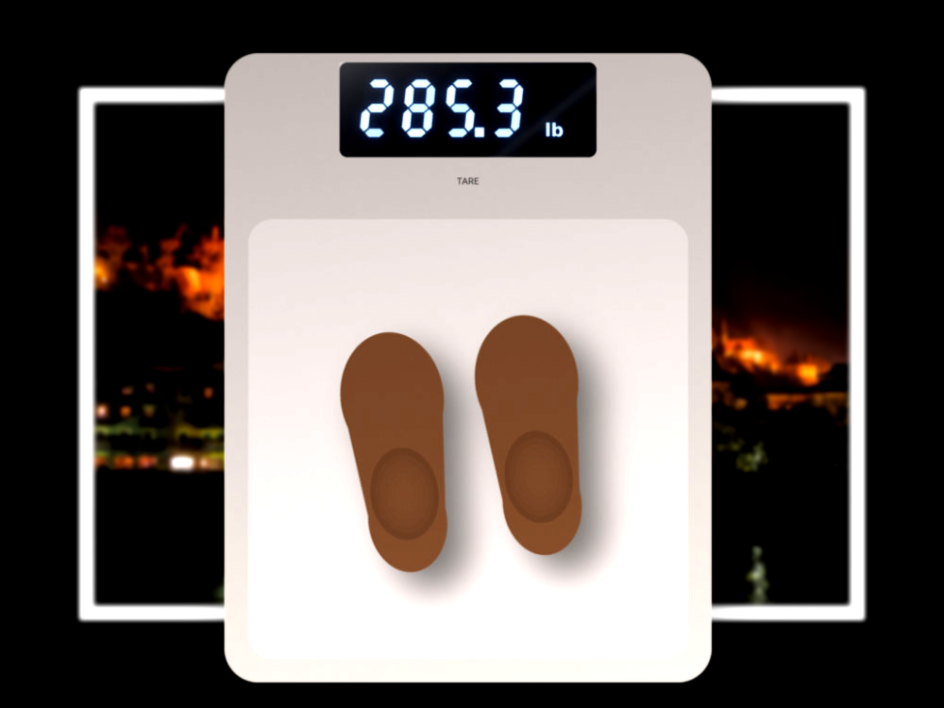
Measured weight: 285.3 lb
